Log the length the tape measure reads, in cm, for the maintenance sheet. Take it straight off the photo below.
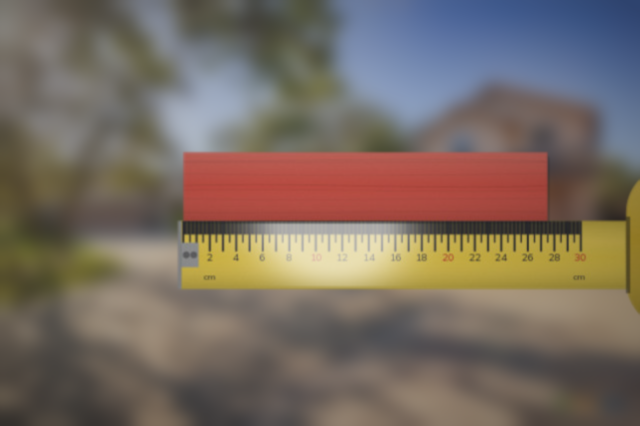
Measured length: 27.5 cm
